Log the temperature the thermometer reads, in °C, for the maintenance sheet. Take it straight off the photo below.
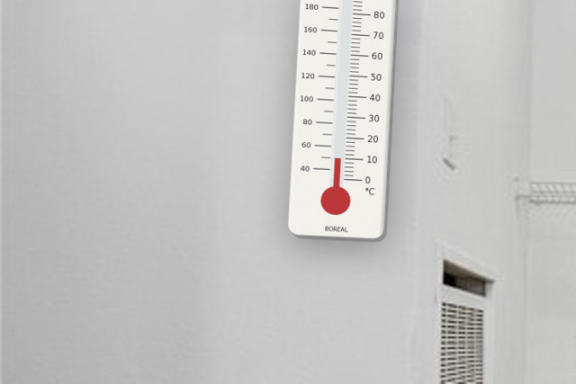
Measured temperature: 10 °C
